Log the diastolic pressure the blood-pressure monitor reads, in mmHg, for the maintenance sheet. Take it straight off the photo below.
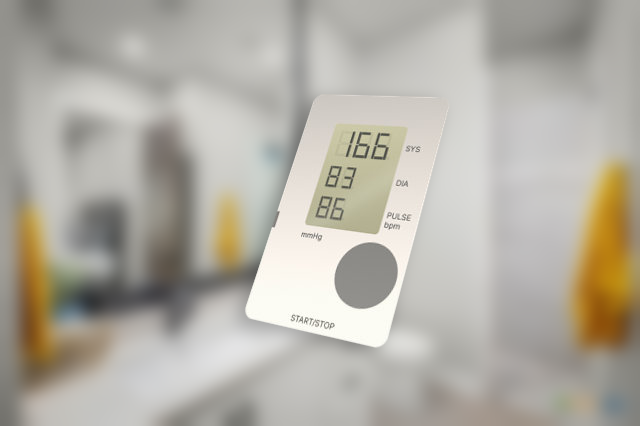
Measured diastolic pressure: 83 mmHg
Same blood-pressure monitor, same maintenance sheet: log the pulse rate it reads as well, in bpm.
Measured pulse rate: 86 bpm
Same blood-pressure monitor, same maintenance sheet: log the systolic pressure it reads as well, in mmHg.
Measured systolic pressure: 166 mmHg
